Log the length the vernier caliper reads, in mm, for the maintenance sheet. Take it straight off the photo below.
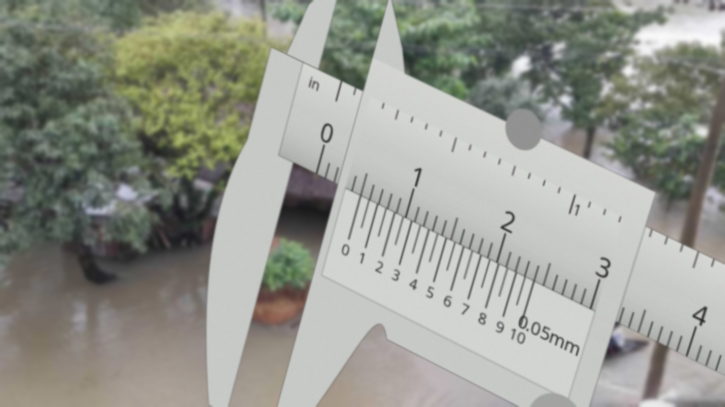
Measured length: 5.0 mm
